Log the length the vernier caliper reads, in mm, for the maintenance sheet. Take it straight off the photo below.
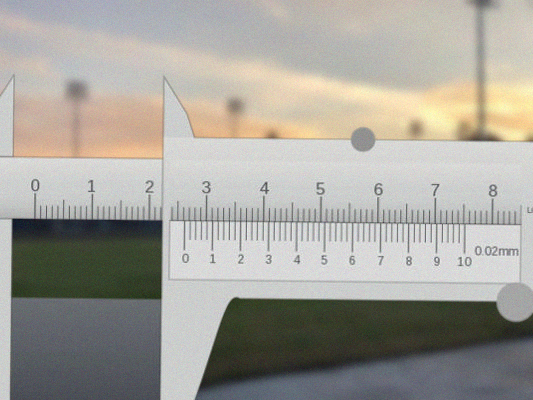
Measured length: 26.2 mm
